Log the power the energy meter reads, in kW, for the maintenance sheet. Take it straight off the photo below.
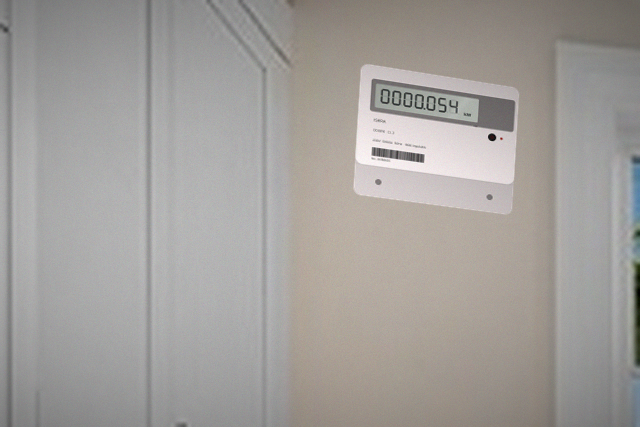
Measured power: 0.054 kW
